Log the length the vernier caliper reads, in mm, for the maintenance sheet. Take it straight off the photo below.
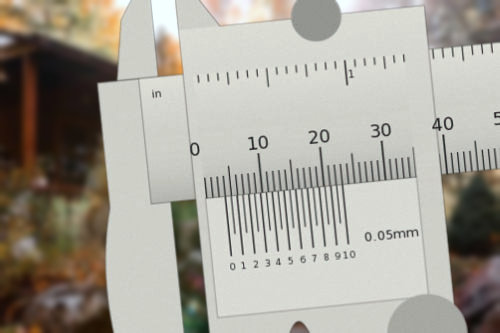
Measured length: 4.0 mm
